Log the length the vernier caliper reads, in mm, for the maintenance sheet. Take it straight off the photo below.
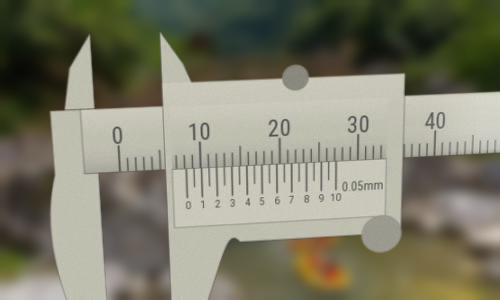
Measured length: 8.2 mm
